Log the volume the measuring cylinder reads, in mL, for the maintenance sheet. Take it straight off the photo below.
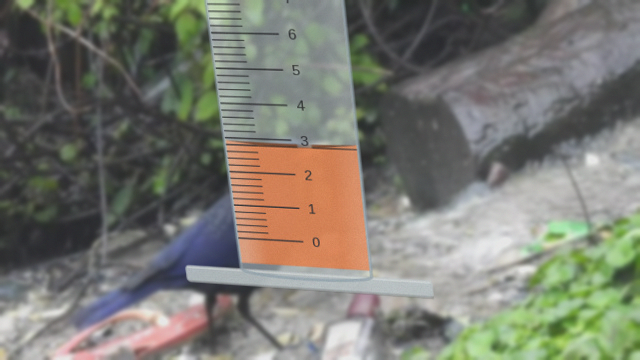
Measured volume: 2.8 mL
